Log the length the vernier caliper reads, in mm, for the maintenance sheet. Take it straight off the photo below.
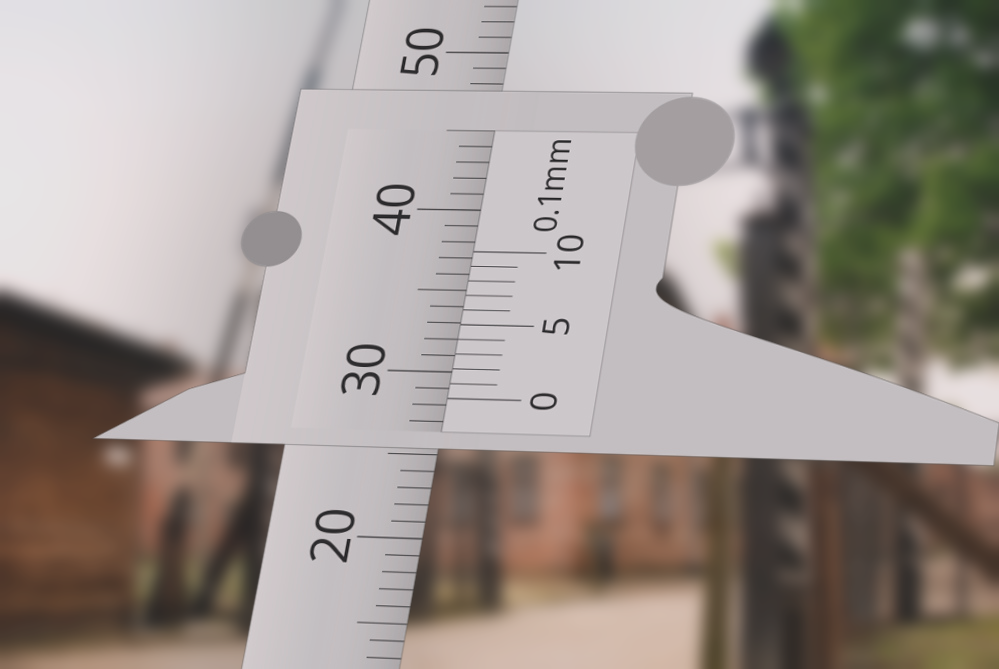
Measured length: 28.4 mm
